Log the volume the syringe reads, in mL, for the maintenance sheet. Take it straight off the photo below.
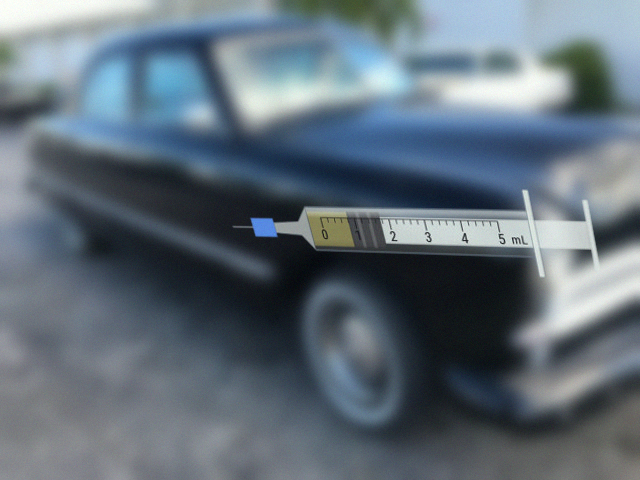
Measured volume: 0.8 mL
